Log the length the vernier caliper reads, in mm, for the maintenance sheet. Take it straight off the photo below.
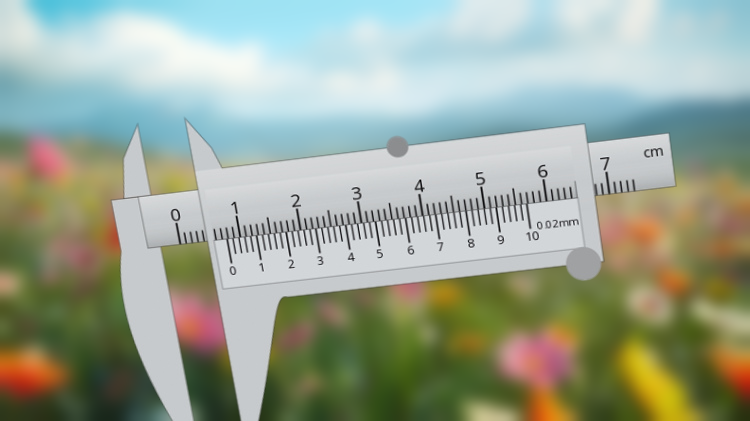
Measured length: 7.8 mm
